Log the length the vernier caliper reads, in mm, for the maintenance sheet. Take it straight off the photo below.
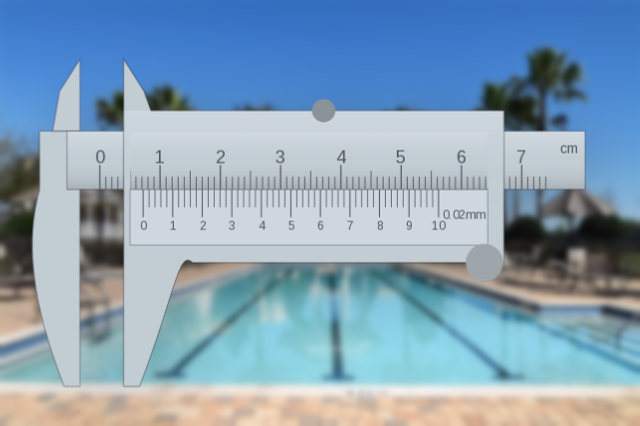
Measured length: 7.2 mm
